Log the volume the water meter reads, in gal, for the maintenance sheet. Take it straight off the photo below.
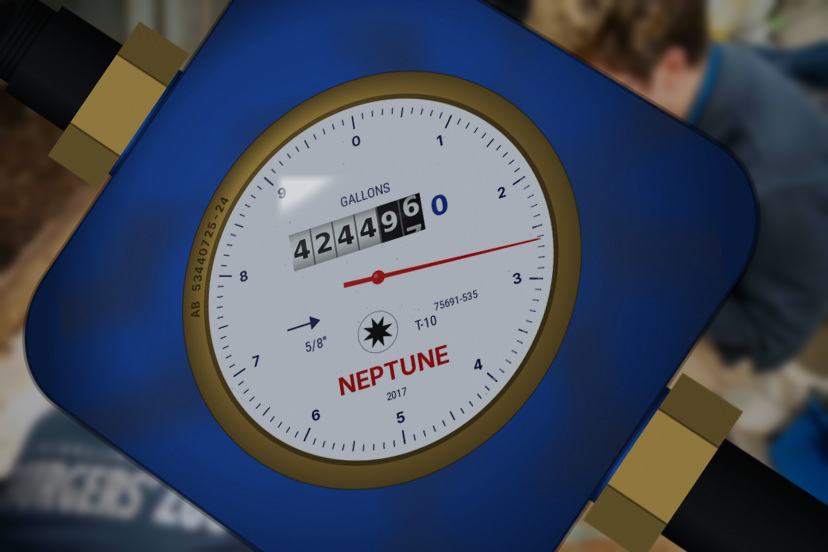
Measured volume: 4244962.6 gal
